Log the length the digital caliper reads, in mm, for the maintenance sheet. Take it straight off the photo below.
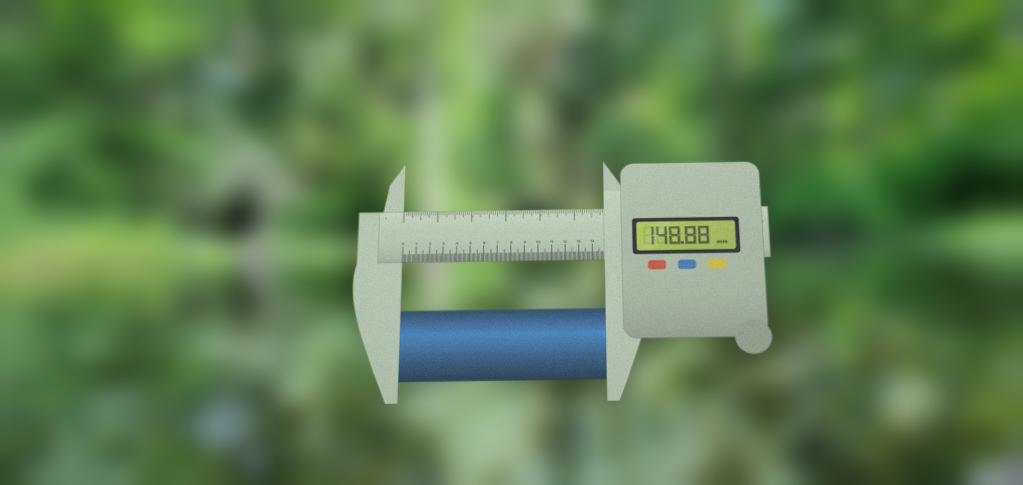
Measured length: 148.88 mm
